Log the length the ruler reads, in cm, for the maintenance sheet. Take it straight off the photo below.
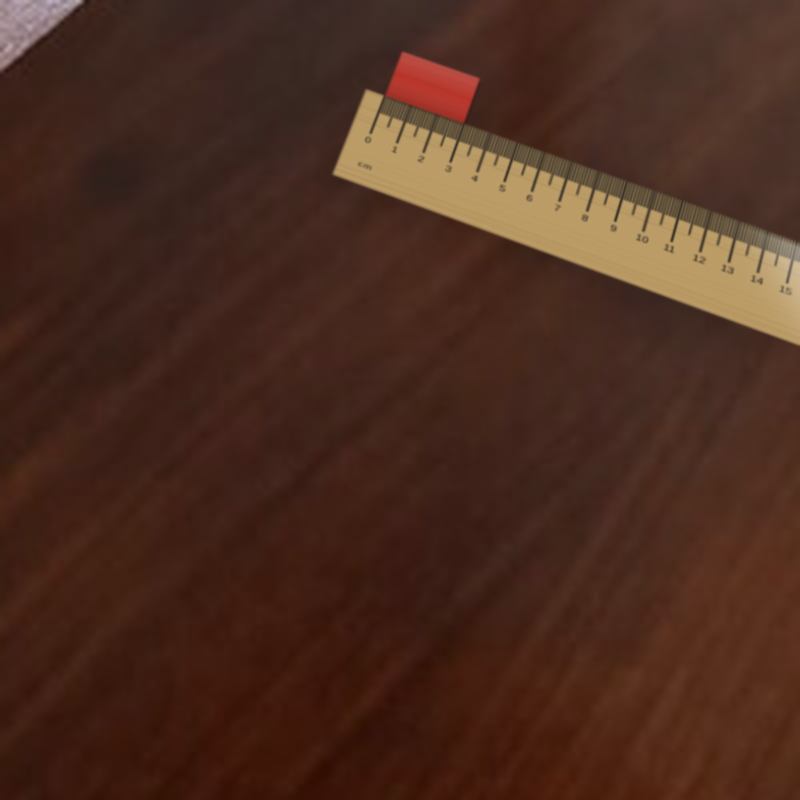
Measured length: 3 cm
